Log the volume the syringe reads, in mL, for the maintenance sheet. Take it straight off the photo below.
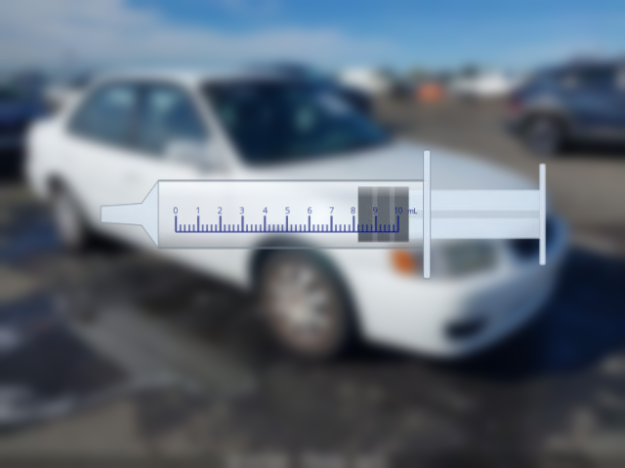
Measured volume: 8.2 mL
